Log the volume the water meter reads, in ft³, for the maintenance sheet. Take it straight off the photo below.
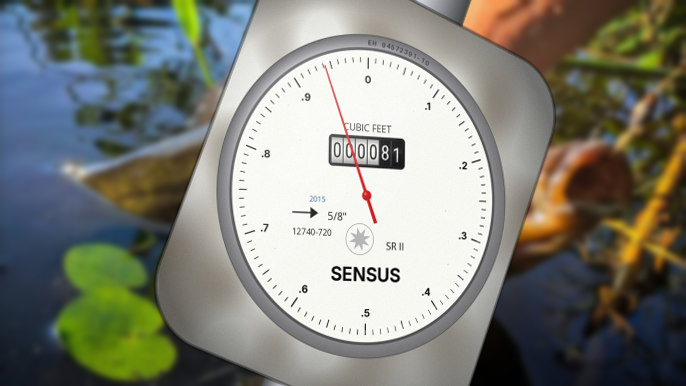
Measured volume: 80.94 ft³
